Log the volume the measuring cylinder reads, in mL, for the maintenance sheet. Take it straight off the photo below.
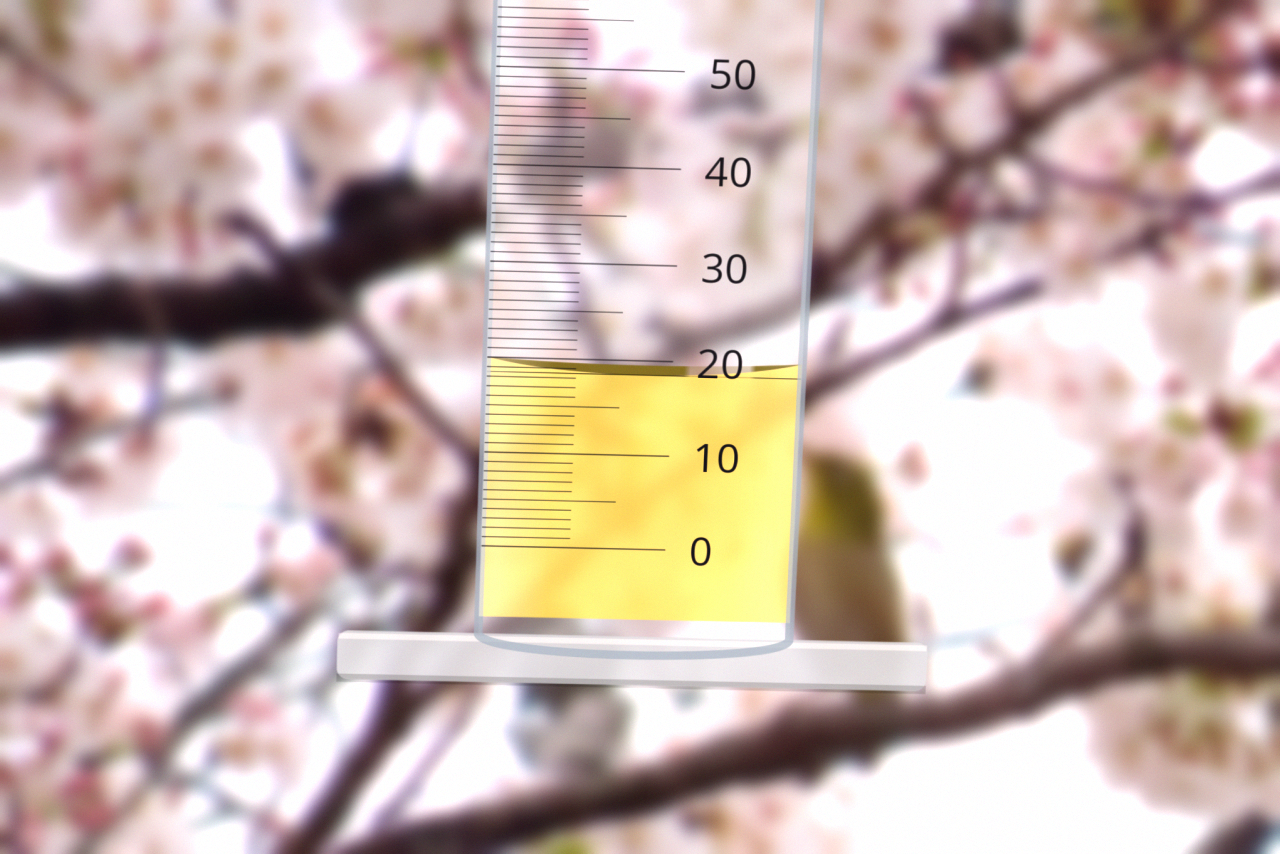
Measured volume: 18.5 mL
